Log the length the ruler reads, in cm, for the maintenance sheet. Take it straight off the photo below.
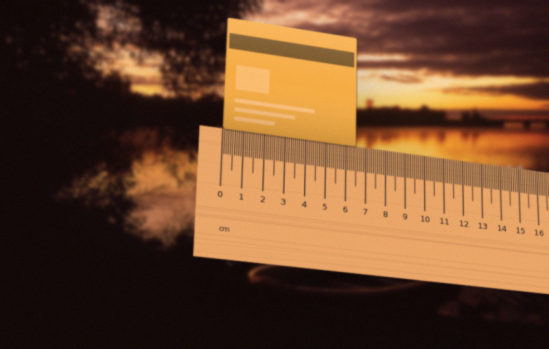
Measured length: 6.5 cm
